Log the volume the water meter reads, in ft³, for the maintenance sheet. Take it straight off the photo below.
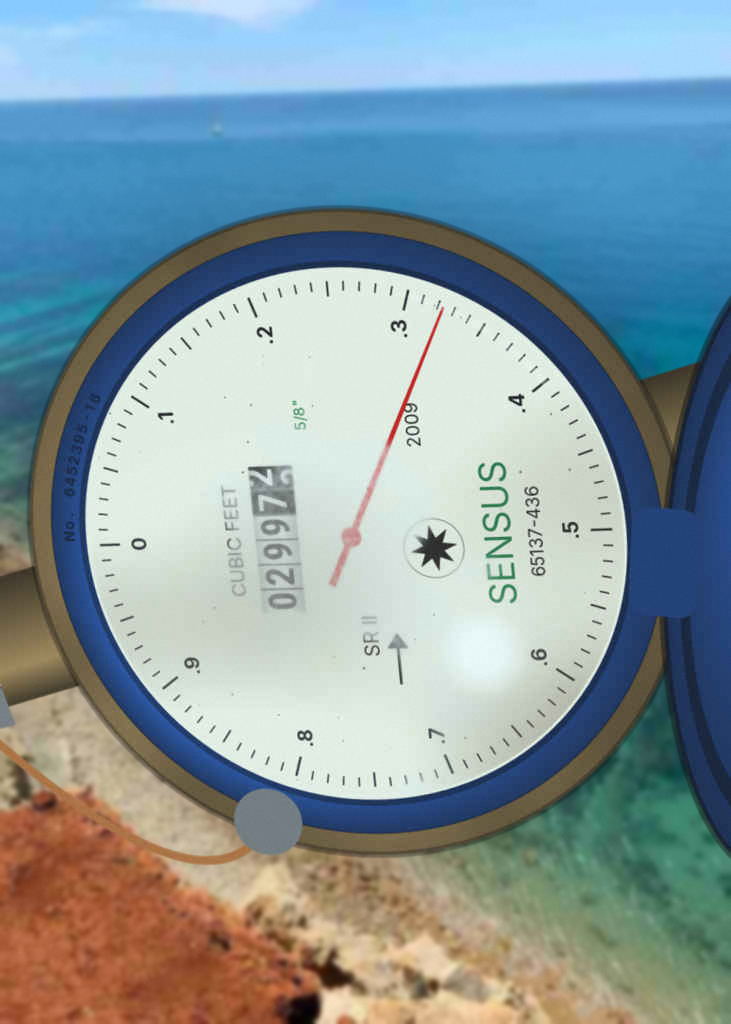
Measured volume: 29972.32 ft³
